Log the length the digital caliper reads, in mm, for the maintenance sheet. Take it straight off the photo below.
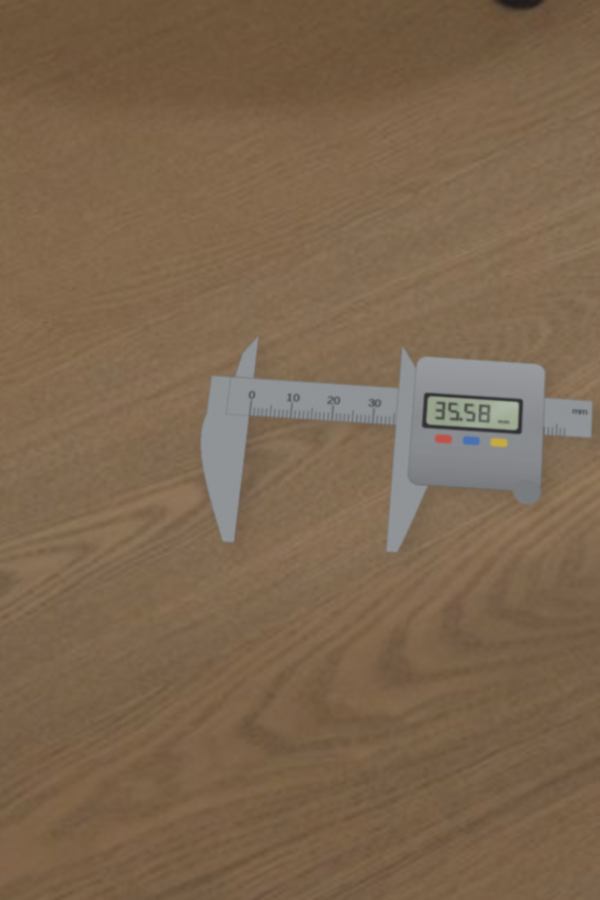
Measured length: 35.58 mm
